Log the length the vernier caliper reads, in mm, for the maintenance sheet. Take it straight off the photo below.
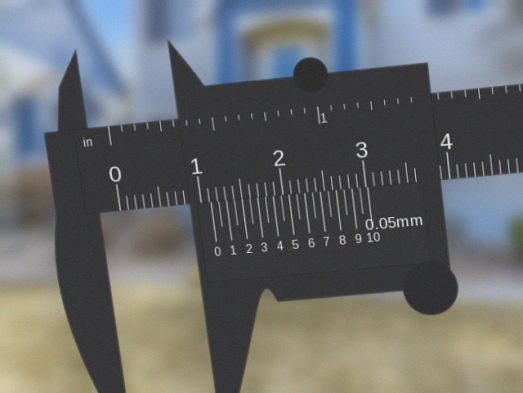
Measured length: 11.2 mm
